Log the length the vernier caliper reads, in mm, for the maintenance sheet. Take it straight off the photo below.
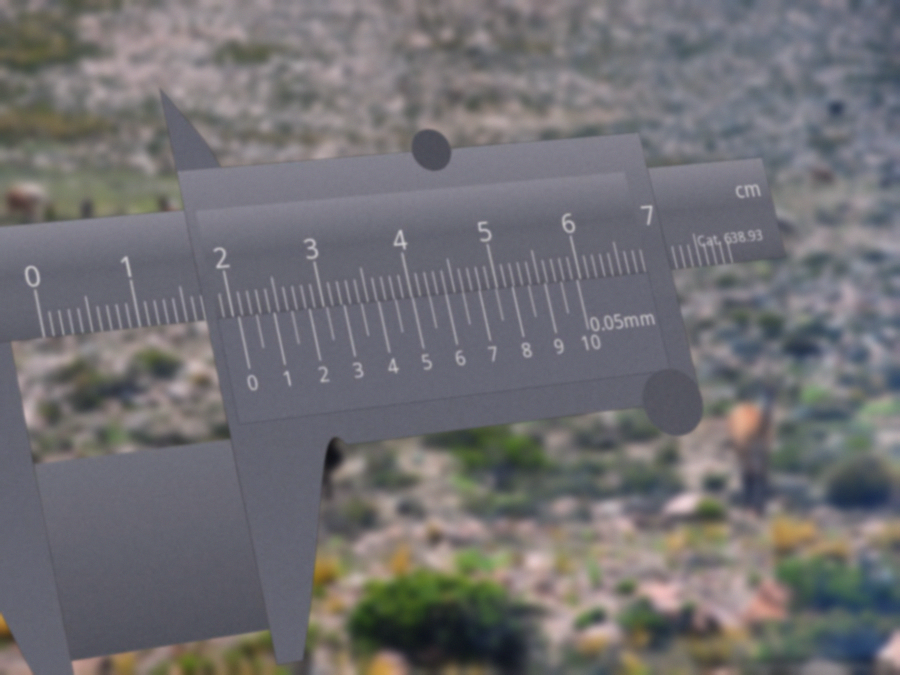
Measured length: 20.6 mm
